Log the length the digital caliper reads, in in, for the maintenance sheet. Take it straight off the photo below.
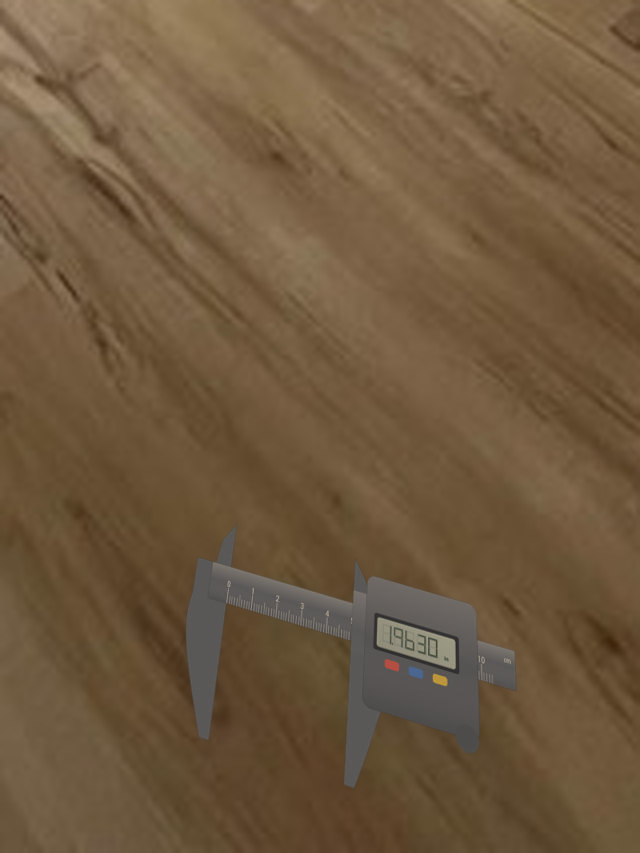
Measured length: 1.9630 in
